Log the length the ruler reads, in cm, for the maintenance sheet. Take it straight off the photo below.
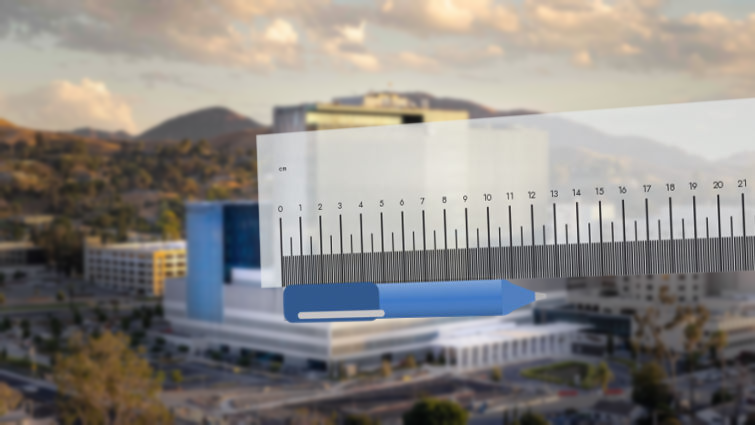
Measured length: 12.5 cm
